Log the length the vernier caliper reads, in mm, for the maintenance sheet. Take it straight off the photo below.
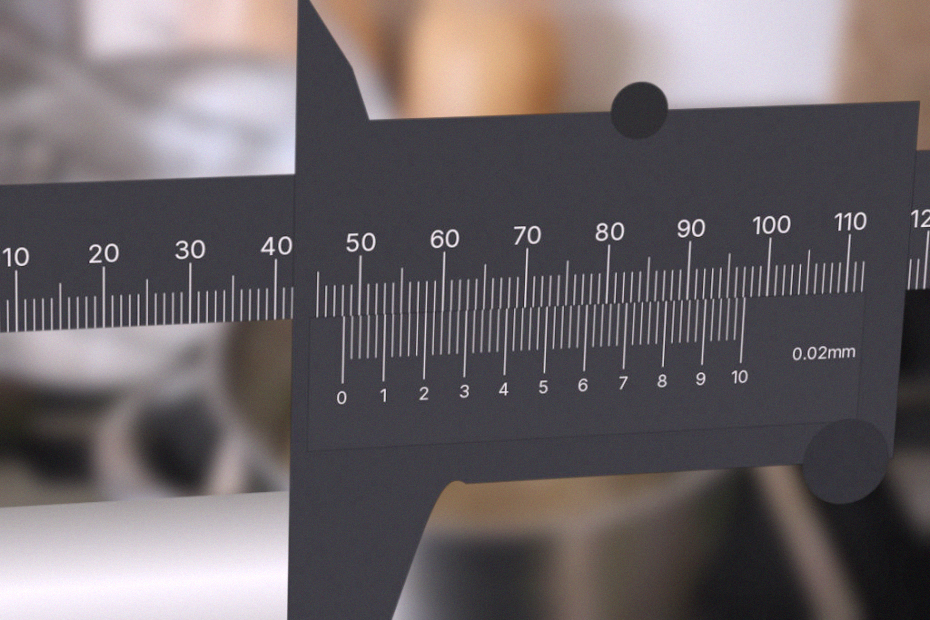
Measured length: 48.2 mm
